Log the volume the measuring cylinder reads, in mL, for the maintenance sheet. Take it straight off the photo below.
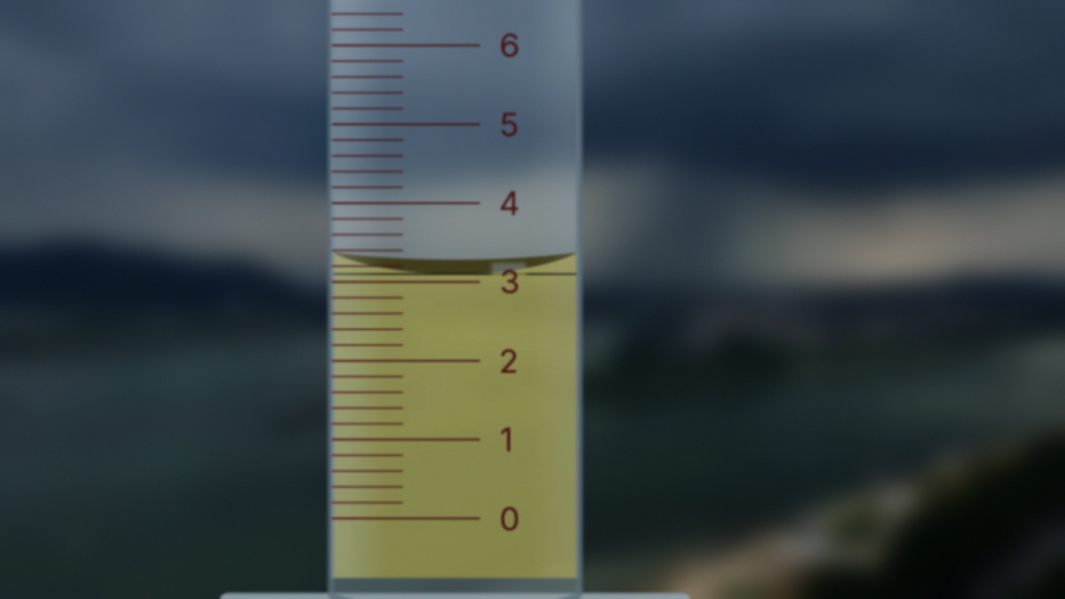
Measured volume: 3.1 mL
